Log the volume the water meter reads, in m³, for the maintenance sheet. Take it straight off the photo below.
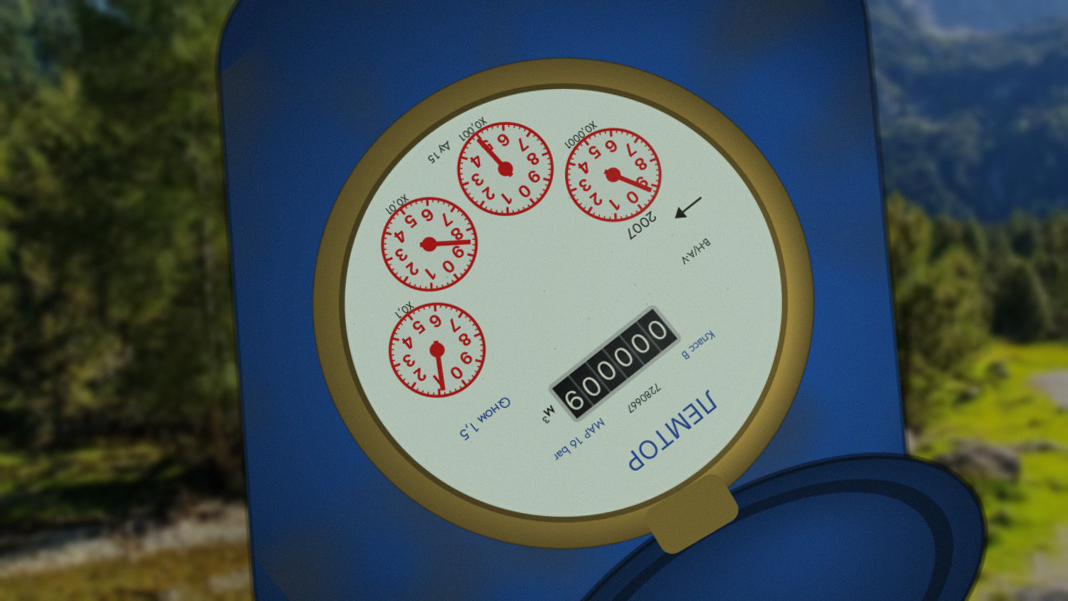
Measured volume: 9.0849 m³
